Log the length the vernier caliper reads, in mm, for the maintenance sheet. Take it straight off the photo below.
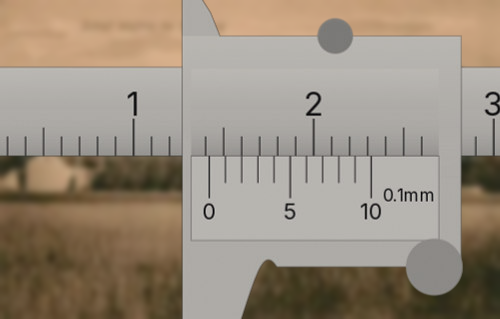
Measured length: 14.2 mm
